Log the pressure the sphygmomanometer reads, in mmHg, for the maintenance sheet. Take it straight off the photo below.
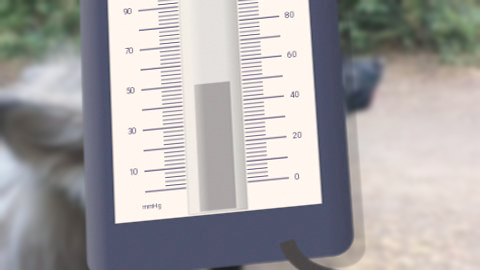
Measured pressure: 50 mmHg
